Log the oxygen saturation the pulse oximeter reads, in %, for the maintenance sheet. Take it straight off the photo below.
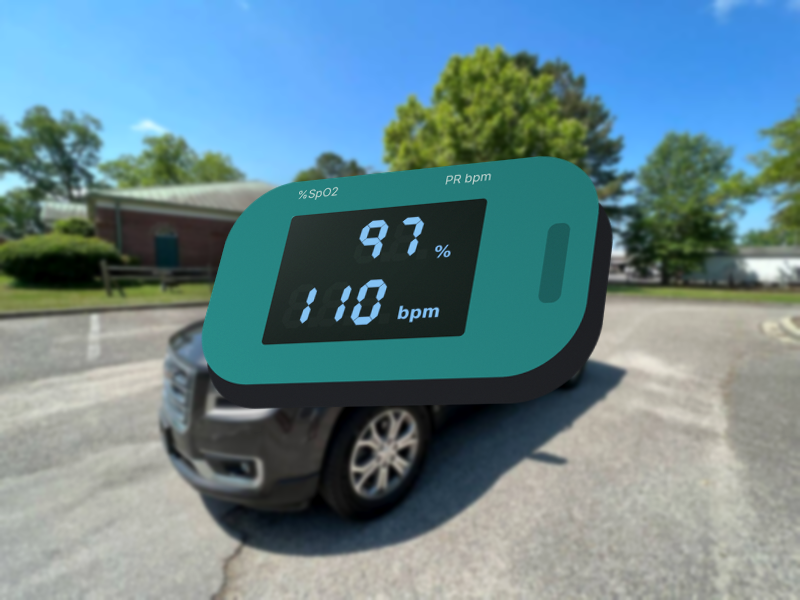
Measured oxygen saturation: 97 %
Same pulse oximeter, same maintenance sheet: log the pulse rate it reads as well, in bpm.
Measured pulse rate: 110 bpm
